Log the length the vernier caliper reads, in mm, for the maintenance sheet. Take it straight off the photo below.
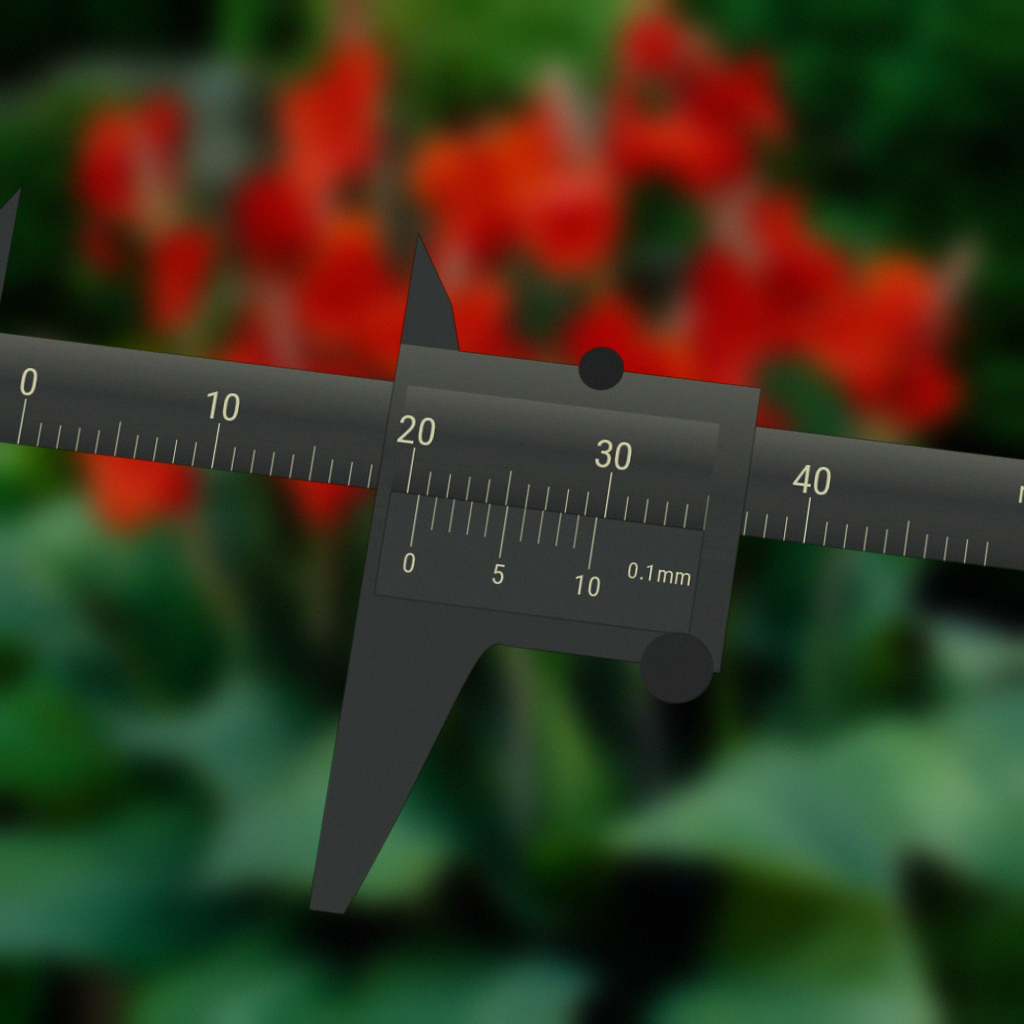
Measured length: 20.6 mm
